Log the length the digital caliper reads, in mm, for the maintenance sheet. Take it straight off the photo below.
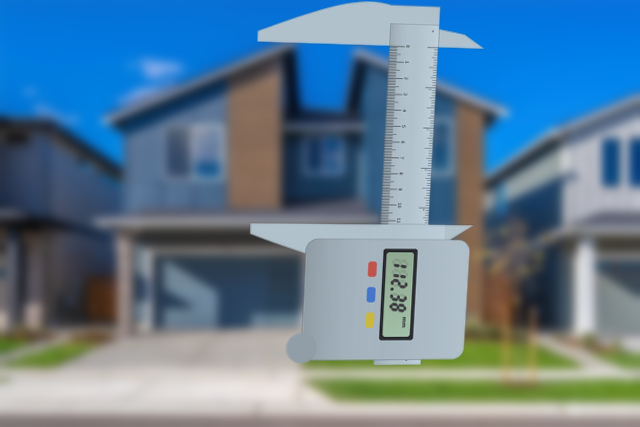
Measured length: 112.38 mm
